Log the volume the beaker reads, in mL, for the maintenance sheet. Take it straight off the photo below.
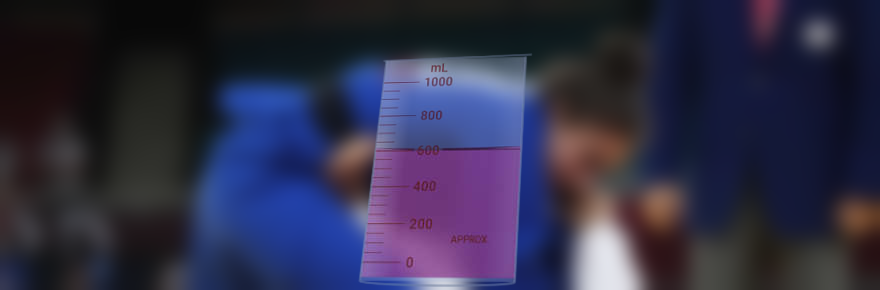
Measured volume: 600 mL
